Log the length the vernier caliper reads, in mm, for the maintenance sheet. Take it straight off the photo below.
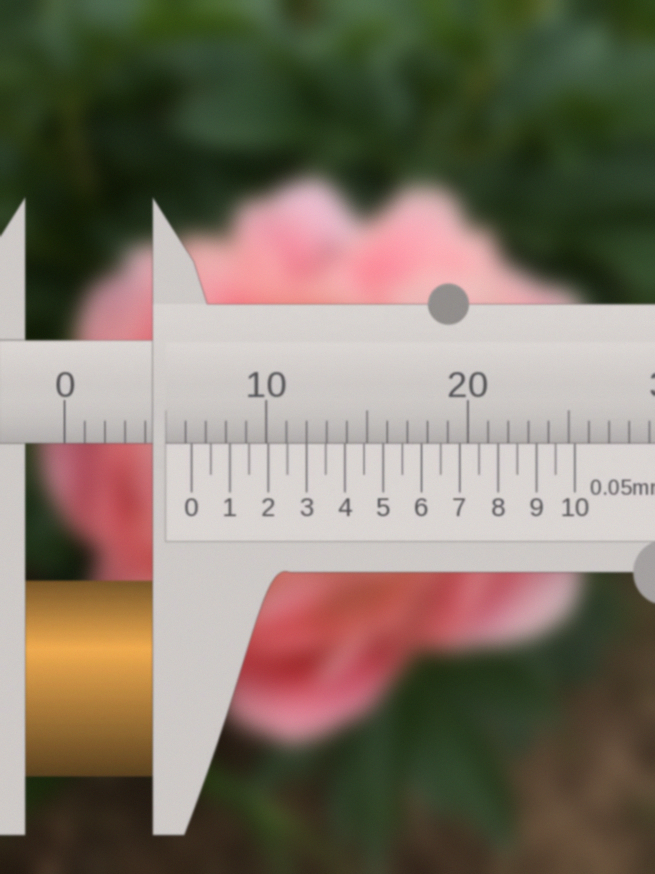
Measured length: 6.3 mm
